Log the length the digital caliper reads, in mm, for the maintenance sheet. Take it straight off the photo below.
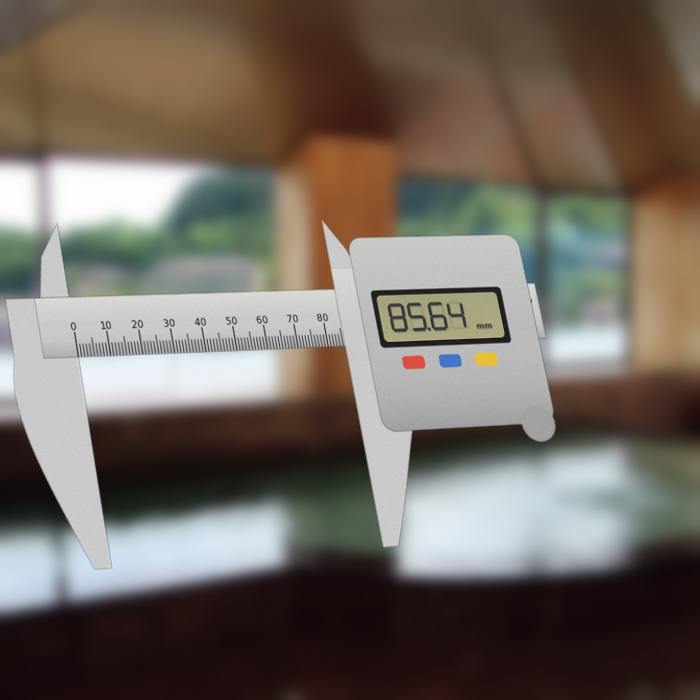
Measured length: 85.64 mm
